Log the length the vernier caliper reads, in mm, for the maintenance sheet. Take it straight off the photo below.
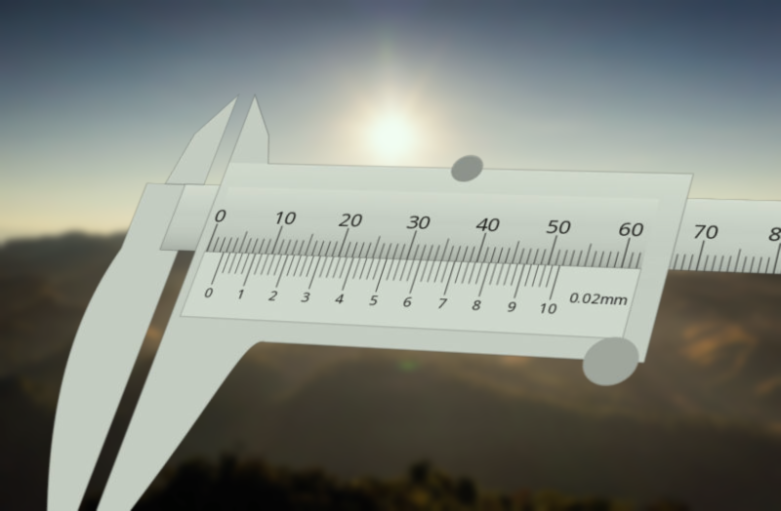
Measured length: 2.6 mm
